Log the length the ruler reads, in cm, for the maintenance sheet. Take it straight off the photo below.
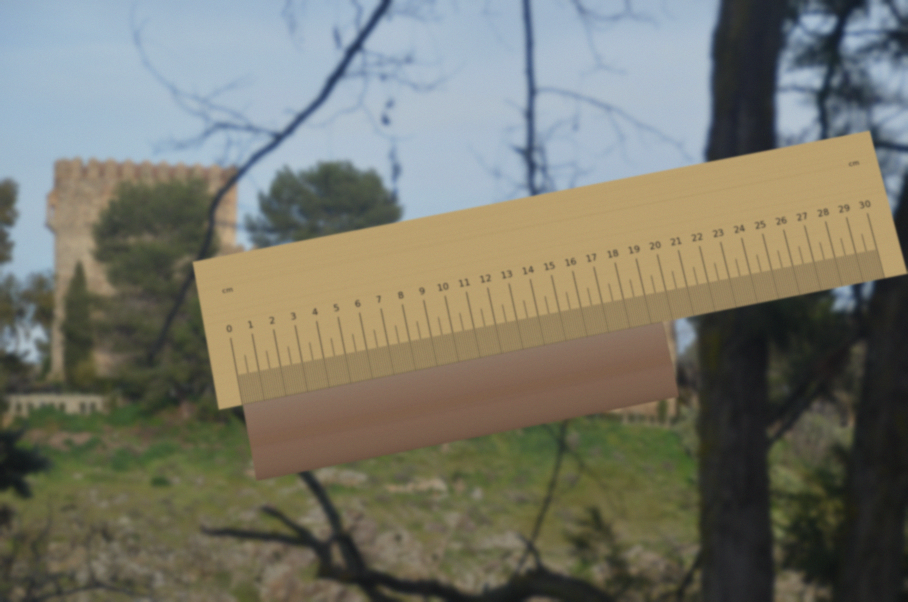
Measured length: 19.5 cm
